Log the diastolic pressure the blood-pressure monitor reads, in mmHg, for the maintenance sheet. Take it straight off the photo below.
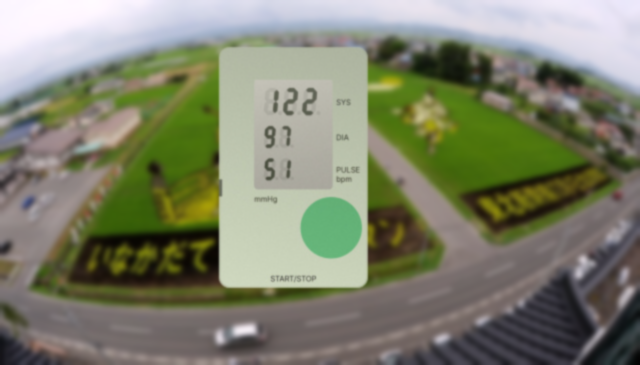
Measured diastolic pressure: 97 mmHg
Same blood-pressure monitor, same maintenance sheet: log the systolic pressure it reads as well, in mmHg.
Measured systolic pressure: 122 mmHg
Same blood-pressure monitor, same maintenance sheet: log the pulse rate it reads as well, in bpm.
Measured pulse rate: 51 bpm
